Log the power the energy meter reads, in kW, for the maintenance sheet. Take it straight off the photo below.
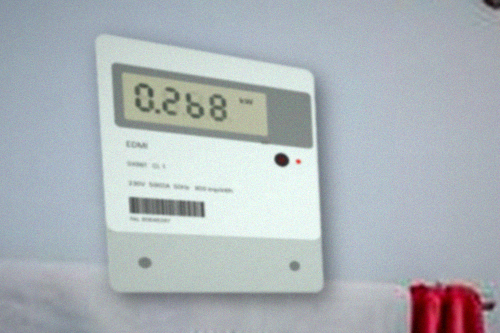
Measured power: 0.268 kW
